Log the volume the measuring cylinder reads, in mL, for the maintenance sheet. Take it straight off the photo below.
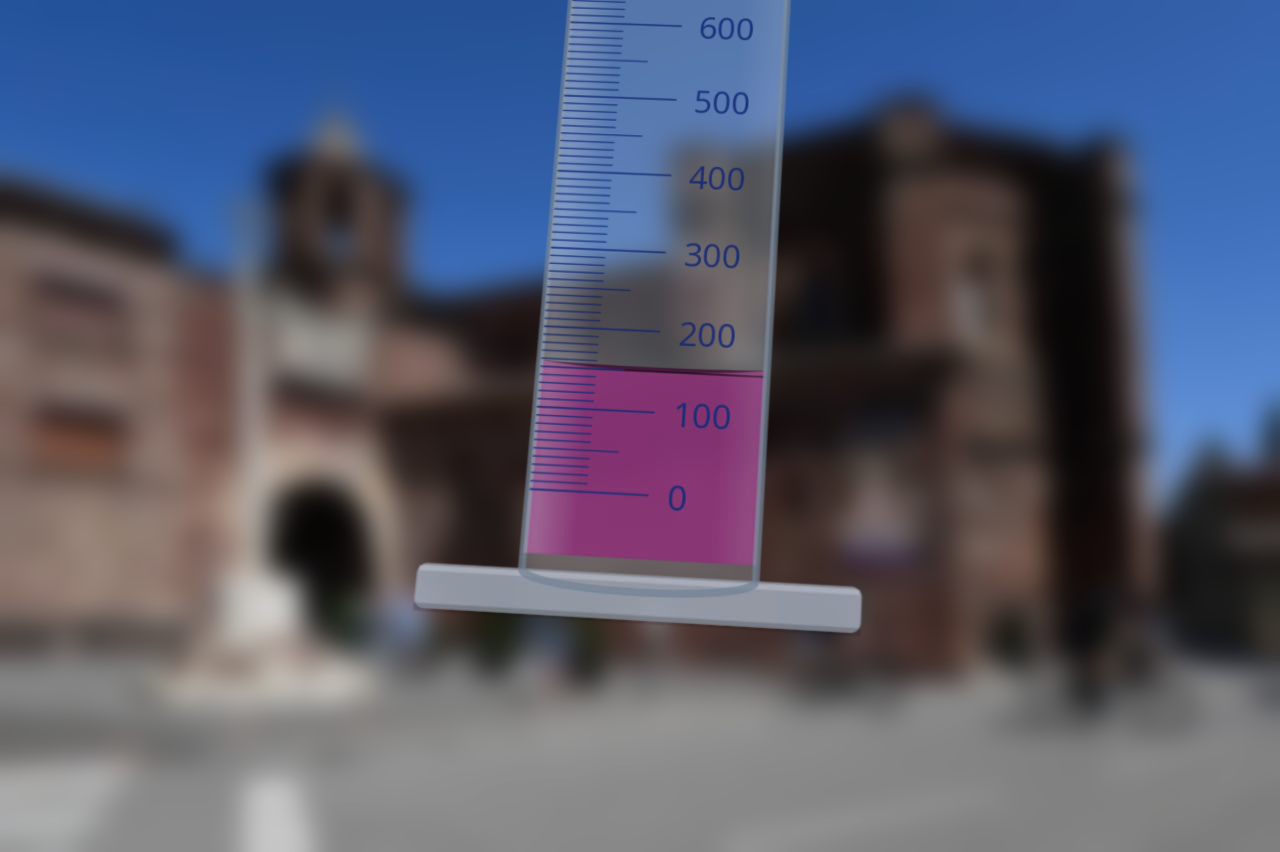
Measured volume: 150 mL
